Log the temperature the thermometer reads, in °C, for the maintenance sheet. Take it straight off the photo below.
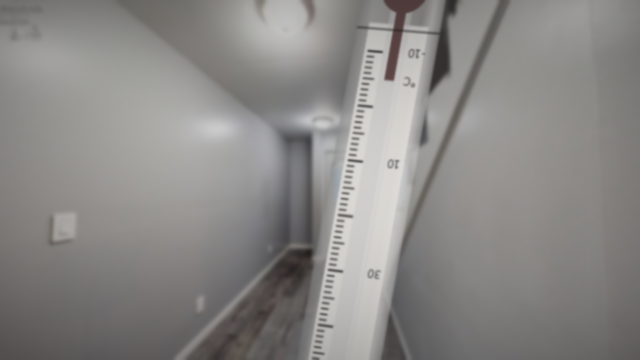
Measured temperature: -5 °C
